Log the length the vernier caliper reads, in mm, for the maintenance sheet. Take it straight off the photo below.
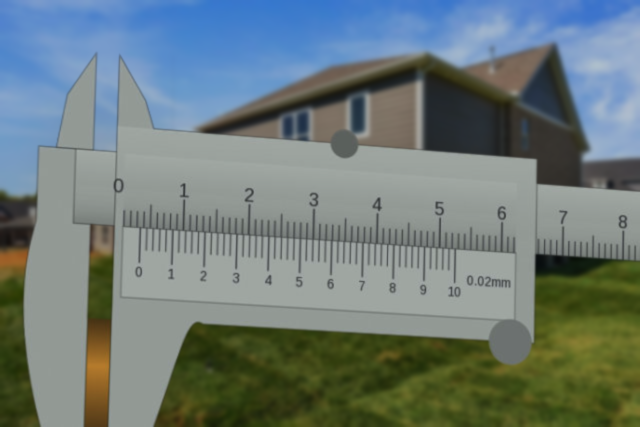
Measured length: 3.5 mm
